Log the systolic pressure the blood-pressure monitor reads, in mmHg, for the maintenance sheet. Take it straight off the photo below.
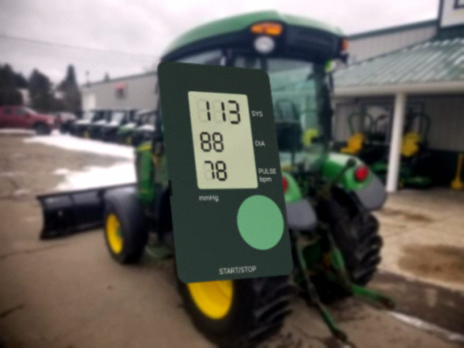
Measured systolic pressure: 113 mmHg
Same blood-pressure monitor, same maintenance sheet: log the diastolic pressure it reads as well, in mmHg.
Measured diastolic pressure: 88 mmHg
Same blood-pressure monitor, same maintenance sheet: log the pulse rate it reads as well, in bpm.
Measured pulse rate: 78 bpm
